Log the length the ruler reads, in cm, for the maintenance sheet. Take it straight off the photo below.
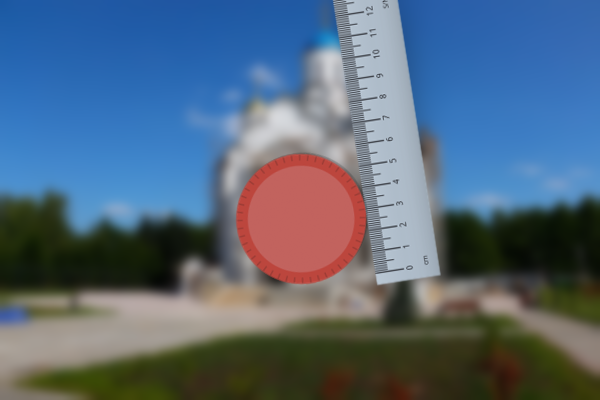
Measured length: 6 cm
